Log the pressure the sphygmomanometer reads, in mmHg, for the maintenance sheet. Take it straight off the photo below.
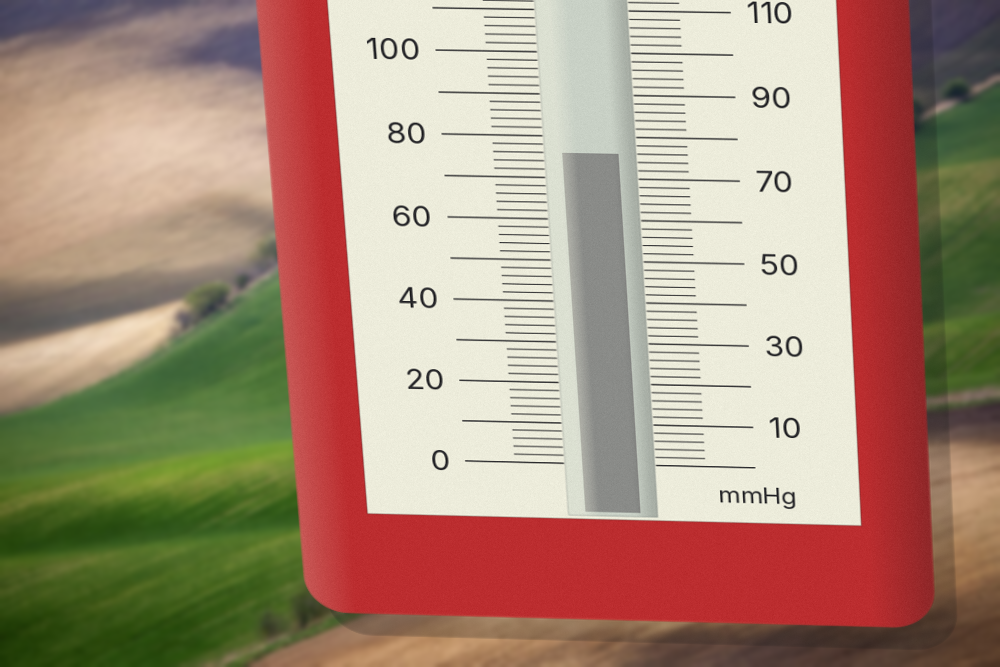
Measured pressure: 76 mmHg
